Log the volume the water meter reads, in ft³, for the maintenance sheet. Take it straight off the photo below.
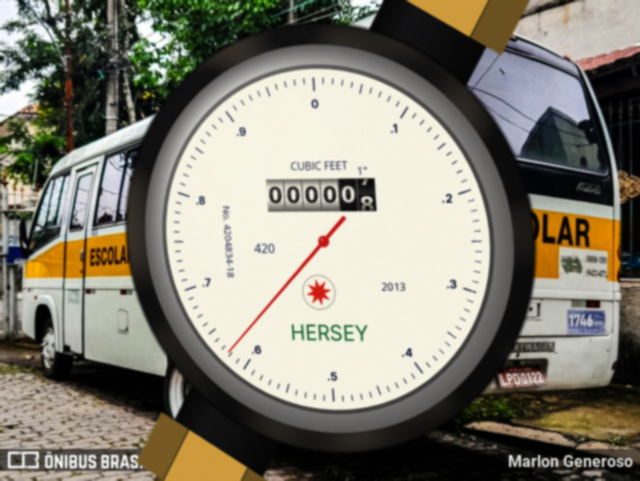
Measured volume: 7.62 ft³
